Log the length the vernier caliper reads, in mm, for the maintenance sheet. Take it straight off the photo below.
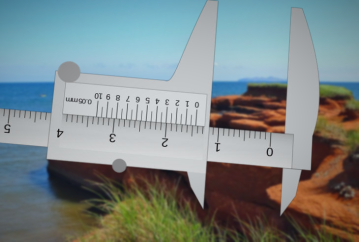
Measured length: 14.4 mm
